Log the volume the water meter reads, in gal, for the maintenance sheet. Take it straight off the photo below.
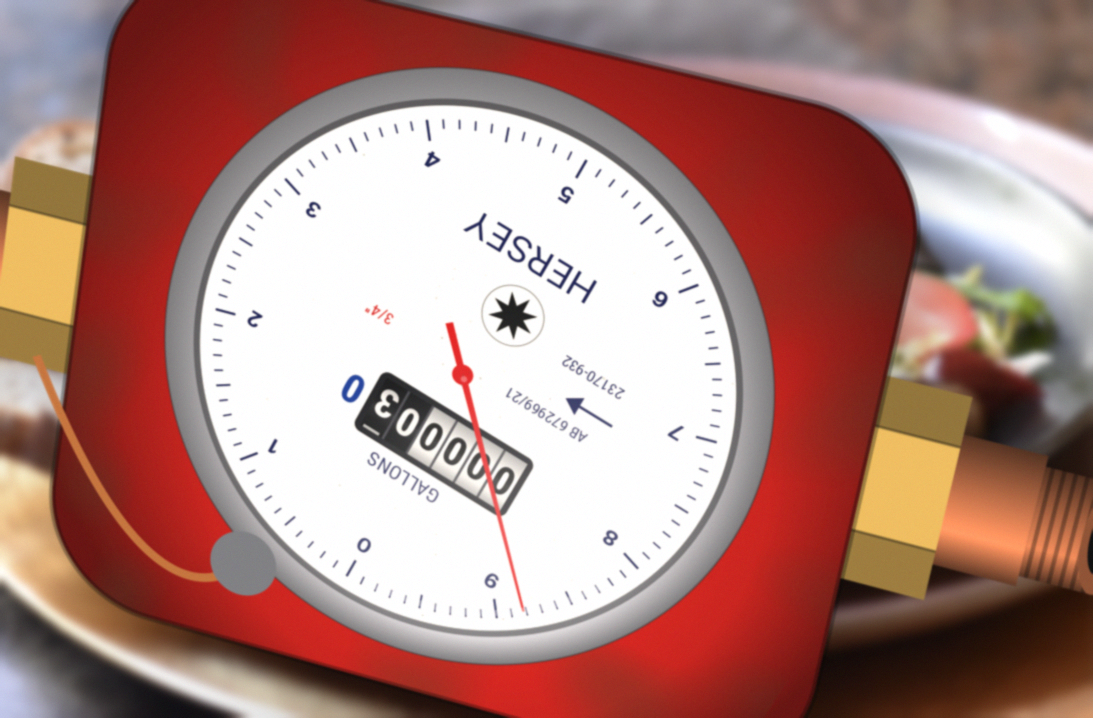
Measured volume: 28.8 gal
